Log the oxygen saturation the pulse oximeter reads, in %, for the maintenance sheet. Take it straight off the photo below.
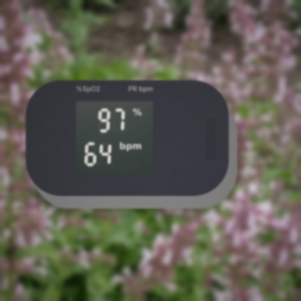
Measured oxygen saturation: 97 %
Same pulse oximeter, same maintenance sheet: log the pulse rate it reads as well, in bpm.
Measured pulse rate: 64 bpm
